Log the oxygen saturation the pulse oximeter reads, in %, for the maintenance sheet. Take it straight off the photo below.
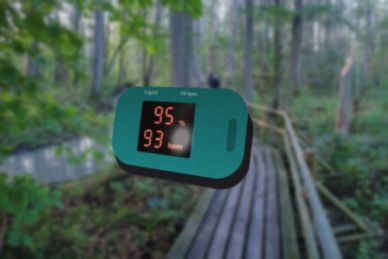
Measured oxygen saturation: 95 %
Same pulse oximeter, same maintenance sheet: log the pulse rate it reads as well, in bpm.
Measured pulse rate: 93 bpm
